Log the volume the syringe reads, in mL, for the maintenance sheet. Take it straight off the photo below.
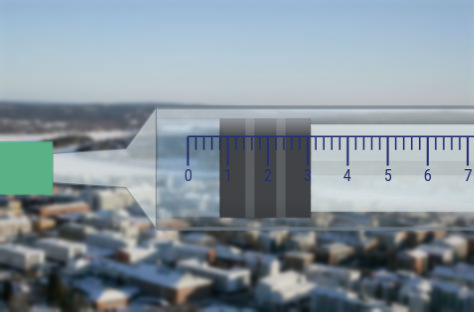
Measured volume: 0.8 mL
